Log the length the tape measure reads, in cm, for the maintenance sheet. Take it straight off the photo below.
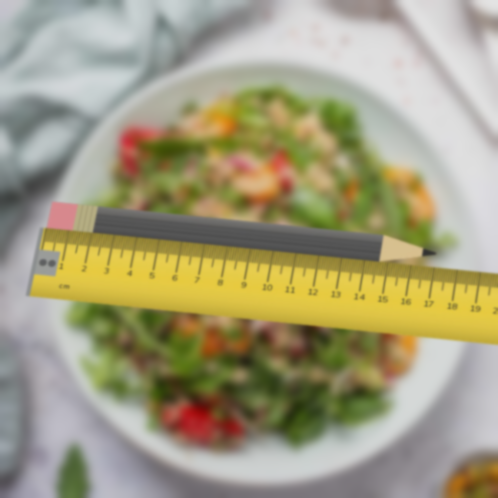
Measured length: 17 cm
